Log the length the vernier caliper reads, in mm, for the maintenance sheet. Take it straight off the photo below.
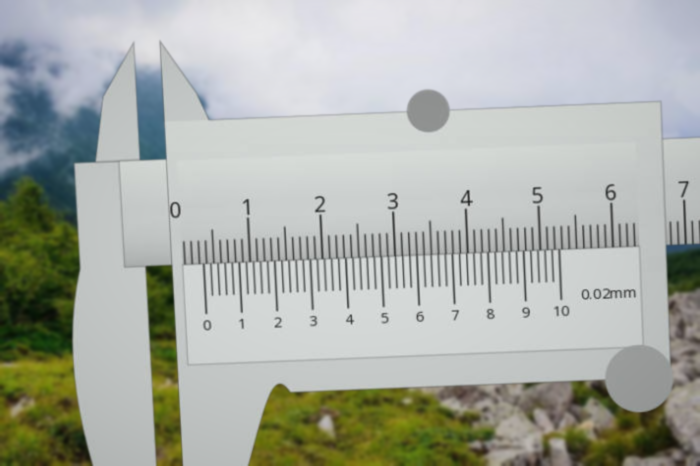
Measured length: 3.6 mm
